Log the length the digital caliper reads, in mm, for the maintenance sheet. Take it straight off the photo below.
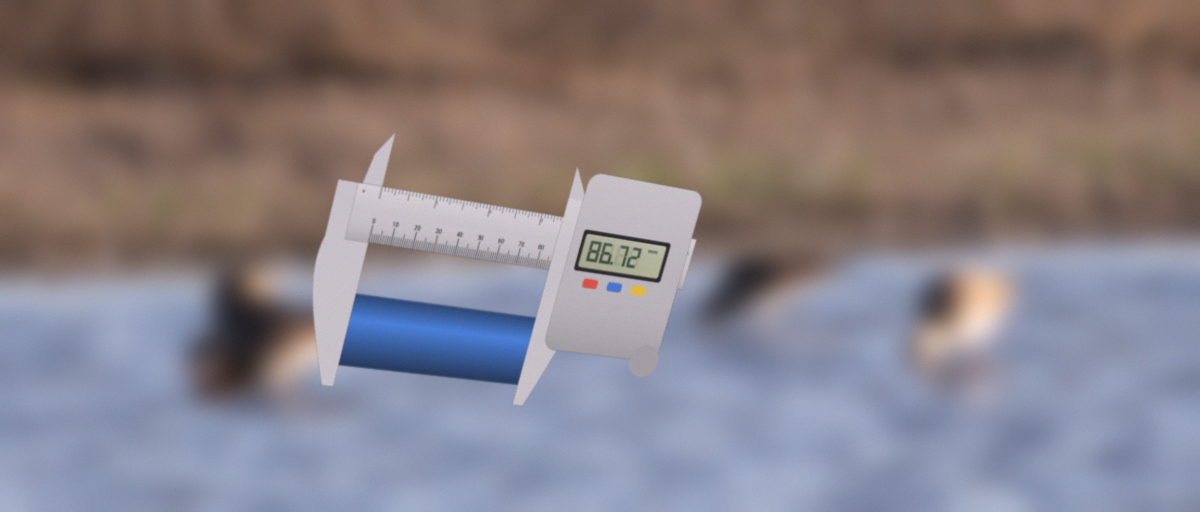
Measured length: 86.72 mm
